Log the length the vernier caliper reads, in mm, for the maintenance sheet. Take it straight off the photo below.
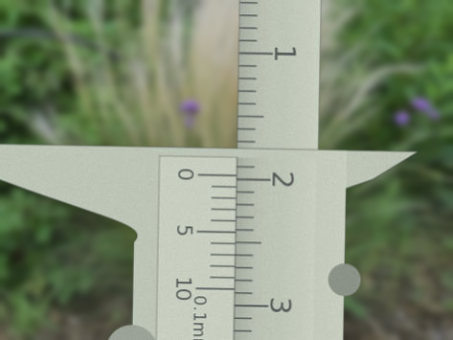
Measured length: 19.7 mm
